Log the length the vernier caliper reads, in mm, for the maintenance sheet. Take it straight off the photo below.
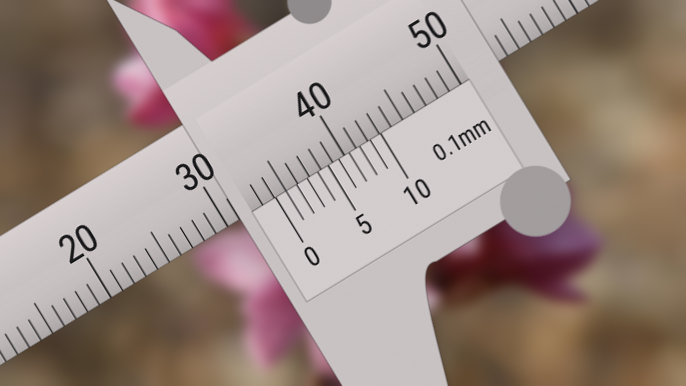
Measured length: 34.1 mm
